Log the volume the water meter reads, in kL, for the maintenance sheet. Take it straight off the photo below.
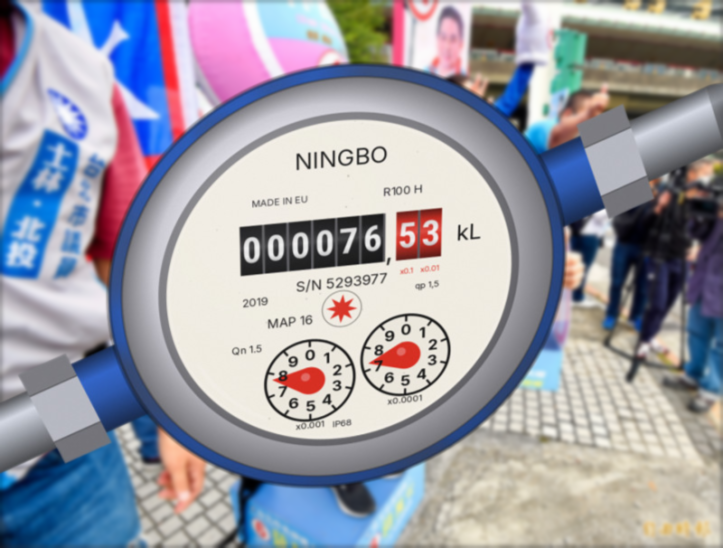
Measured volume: 76.5377 kL
